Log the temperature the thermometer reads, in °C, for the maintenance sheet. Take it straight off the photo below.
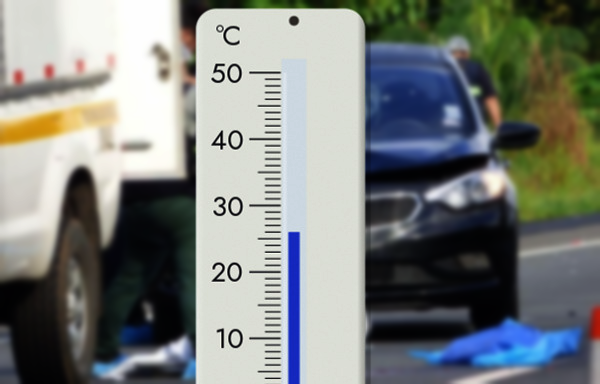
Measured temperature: 26 °C
